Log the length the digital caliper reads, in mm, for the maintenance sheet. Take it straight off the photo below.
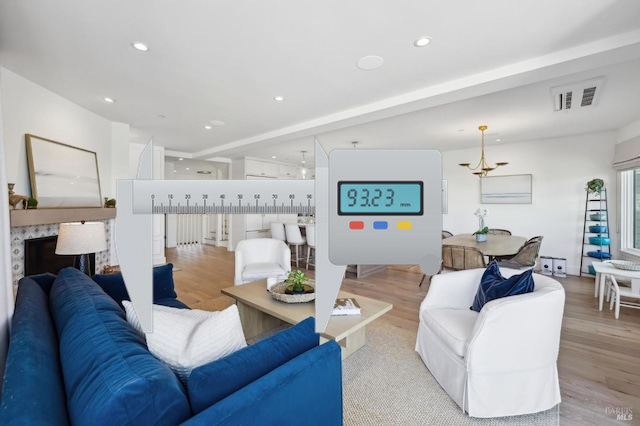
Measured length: 93.23 mm
